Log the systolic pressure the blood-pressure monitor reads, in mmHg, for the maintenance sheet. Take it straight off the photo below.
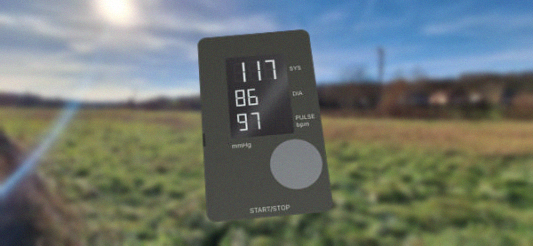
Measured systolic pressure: 117 mmHg
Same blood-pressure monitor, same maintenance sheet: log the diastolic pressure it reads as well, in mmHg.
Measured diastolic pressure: 86 mmHg
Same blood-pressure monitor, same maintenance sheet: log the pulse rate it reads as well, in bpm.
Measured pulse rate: 97 bpm
